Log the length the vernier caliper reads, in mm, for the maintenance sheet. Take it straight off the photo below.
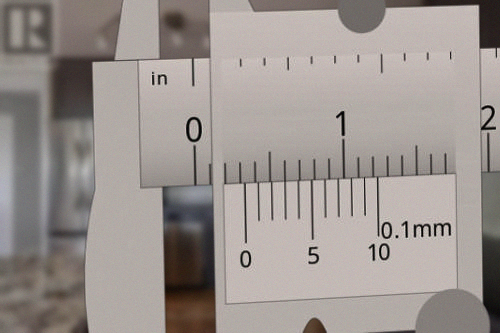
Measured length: 3.3 mm
